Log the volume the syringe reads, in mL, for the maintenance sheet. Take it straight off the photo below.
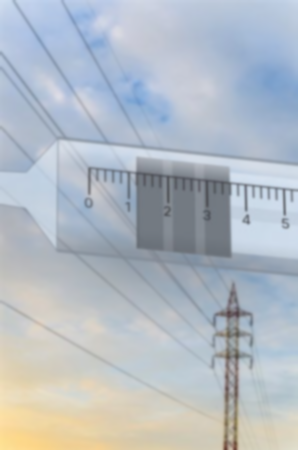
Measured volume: 1.2 mL
